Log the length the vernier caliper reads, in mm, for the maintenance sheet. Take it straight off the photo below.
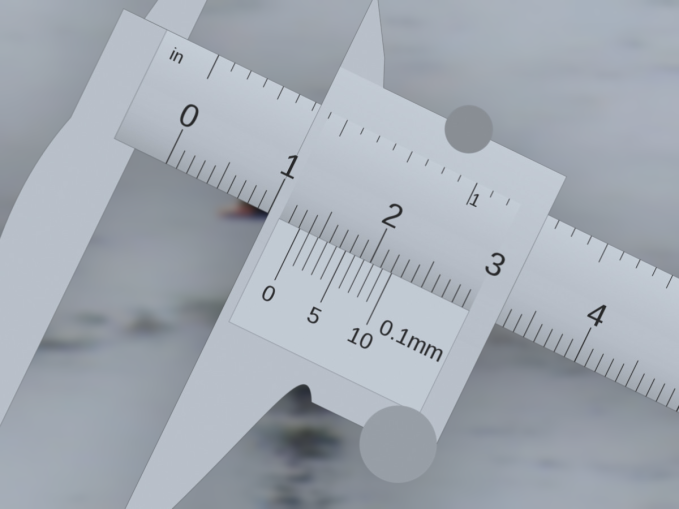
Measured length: 13.1 mm
